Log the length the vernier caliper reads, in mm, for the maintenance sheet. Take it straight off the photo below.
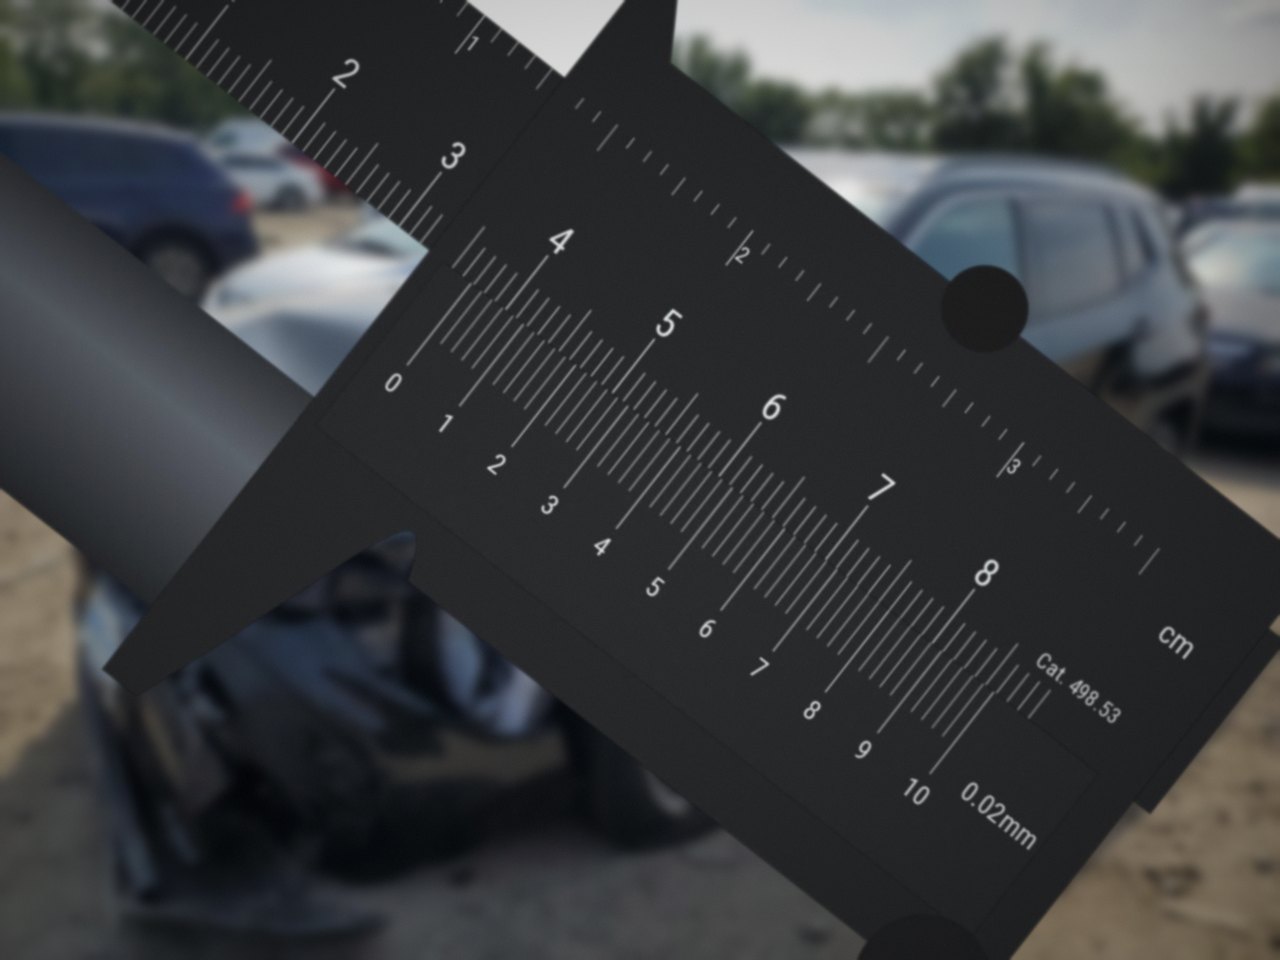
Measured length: 36.8 mm
